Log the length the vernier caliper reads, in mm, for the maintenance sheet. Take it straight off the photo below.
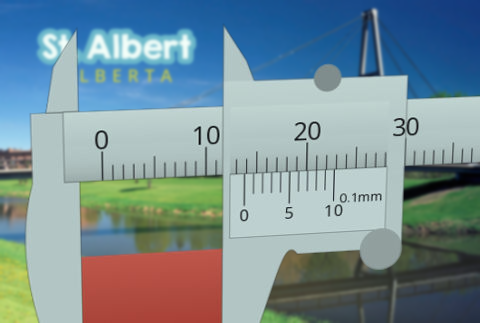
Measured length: 13.8 mm
